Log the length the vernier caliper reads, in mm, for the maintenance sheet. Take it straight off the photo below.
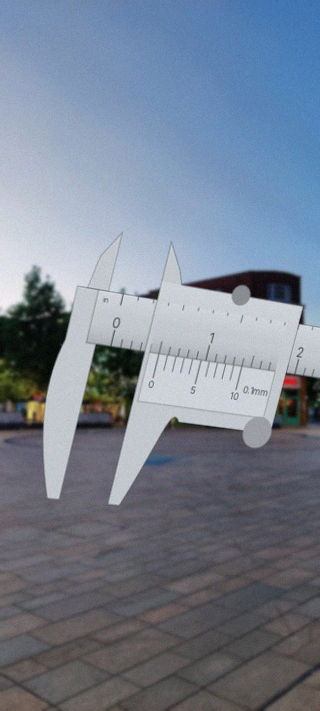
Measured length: 5.0 mm
